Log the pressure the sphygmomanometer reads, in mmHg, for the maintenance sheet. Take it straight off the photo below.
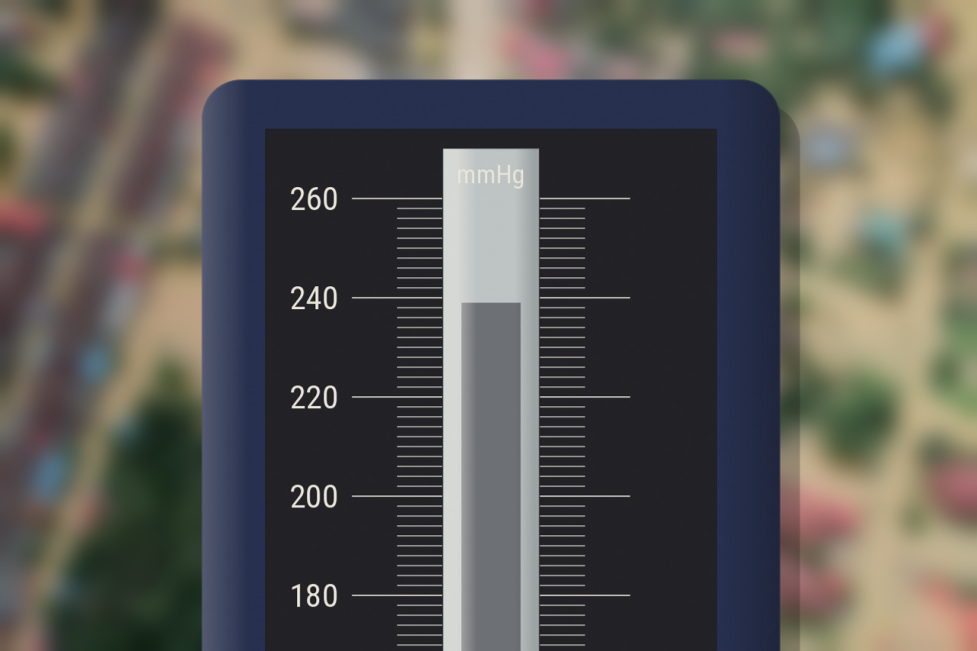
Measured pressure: 239 mmHg
